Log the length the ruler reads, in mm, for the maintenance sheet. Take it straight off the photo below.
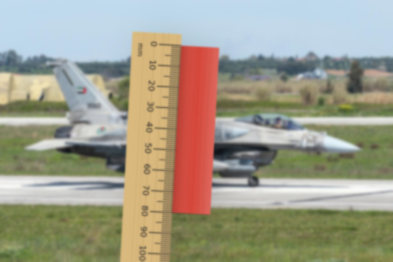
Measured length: 80 mm
